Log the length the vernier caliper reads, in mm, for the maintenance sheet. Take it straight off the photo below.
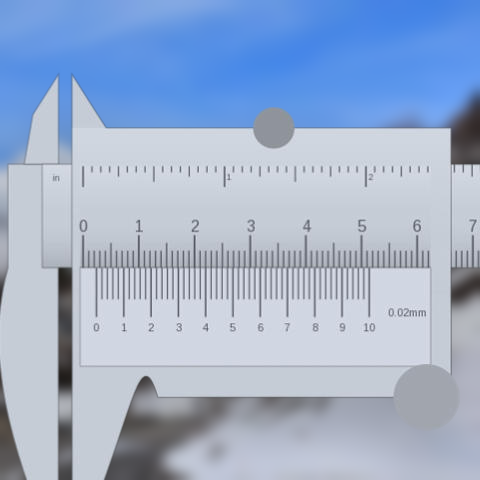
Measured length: 2.4 mm
